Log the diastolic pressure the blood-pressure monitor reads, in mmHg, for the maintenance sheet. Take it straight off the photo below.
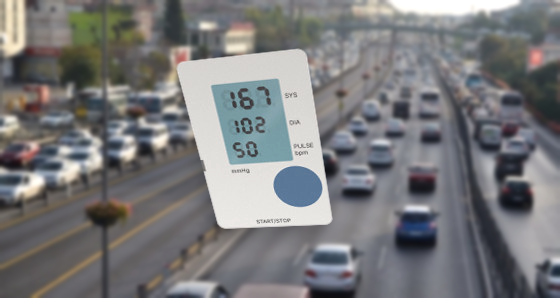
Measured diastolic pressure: 102 mmHg
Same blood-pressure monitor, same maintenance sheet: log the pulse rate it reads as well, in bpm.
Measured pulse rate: 50 bpm
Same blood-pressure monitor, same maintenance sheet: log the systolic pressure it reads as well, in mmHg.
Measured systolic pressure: 167 mmHg
